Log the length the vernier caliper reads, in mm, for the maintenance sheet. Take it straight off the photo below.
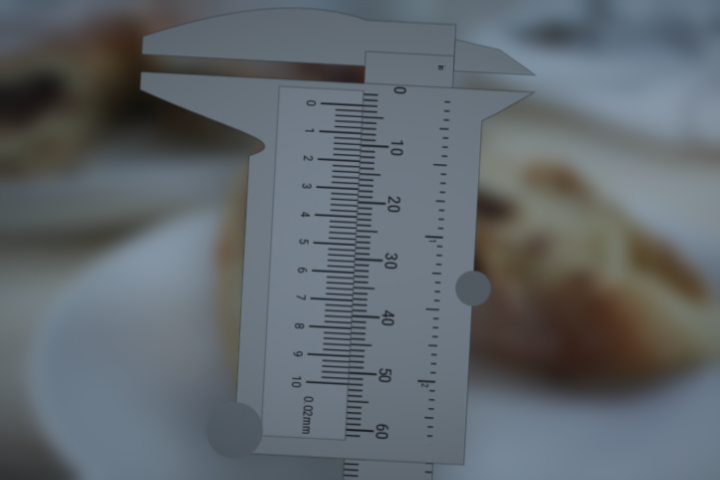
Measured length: 3.0 mm
